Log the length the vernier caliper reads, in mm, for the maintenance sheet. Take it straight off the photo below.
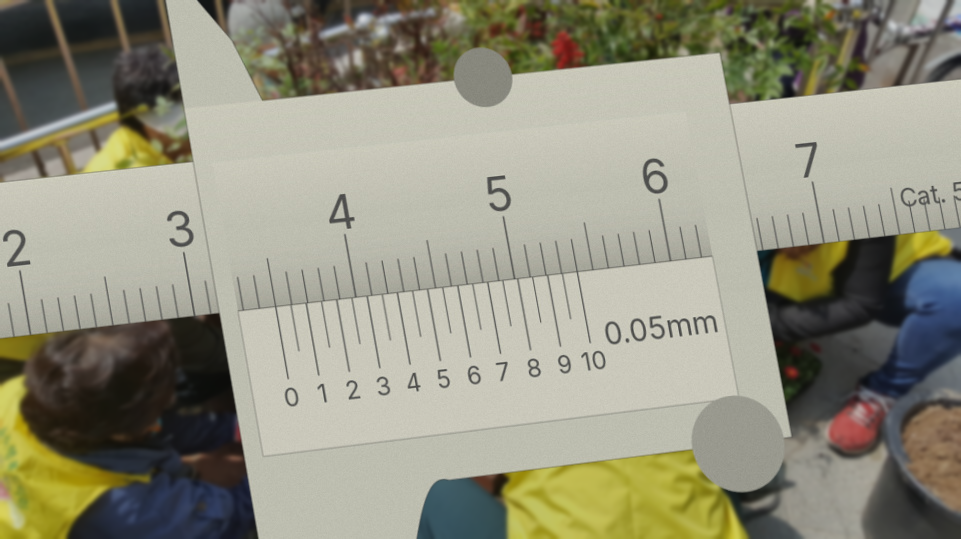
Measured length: 35.0 mm
